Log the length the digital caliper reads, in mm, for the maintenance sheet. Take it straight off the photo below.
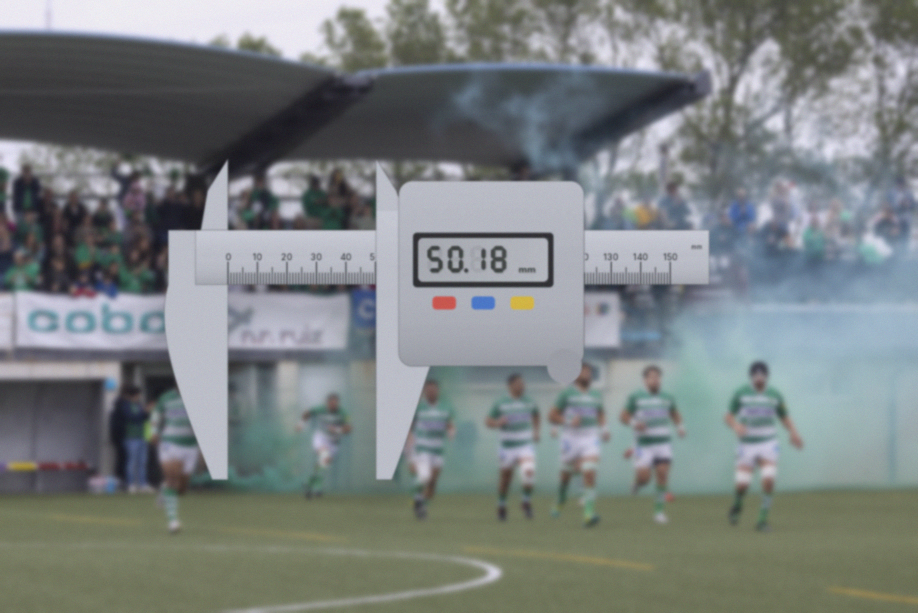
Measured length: 50.18 mm
